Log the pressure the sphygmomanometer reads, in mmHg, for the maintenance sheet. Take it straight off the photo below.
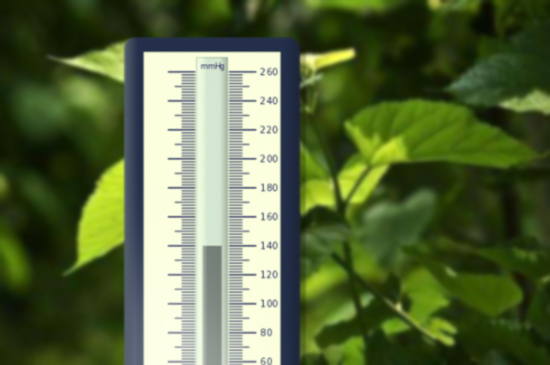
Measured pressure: 140 mmHg
